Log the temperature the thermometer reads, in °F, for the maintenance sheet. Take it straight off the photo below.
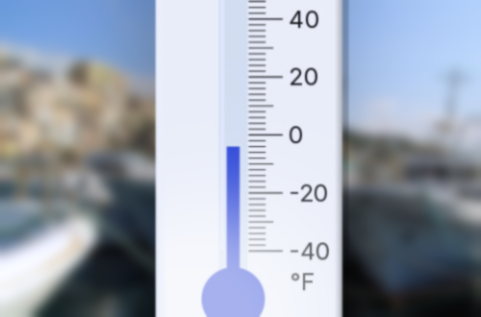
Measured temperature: -4 °F
